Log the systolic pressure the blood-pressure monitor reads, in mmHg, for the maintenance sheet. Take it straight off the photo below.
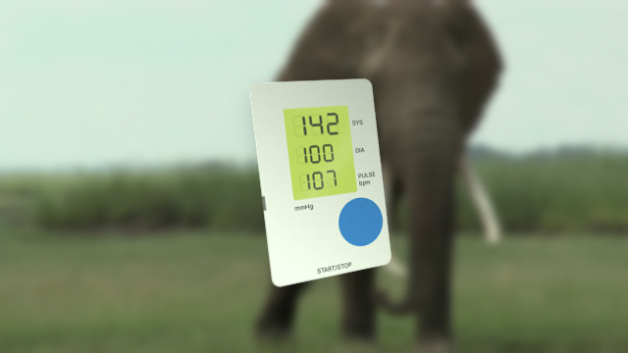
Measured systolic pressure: 142 mmHg
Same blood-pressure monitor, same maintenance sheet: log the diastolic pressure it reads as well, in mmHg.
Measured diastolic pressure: 100 mmHg
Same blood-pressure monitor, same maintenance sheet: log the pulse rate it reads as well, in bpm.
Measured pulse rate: 107 bpm
